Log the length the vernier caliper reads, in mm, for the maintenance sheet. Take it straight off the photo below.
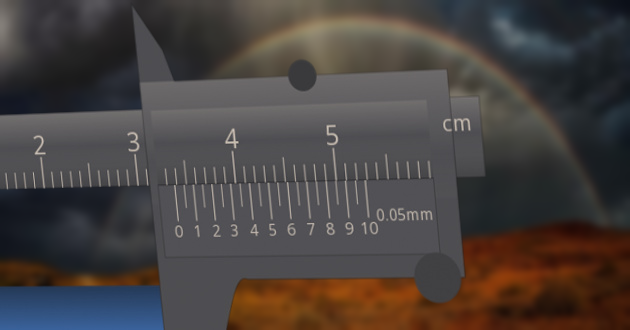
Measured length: 33.8 mm
